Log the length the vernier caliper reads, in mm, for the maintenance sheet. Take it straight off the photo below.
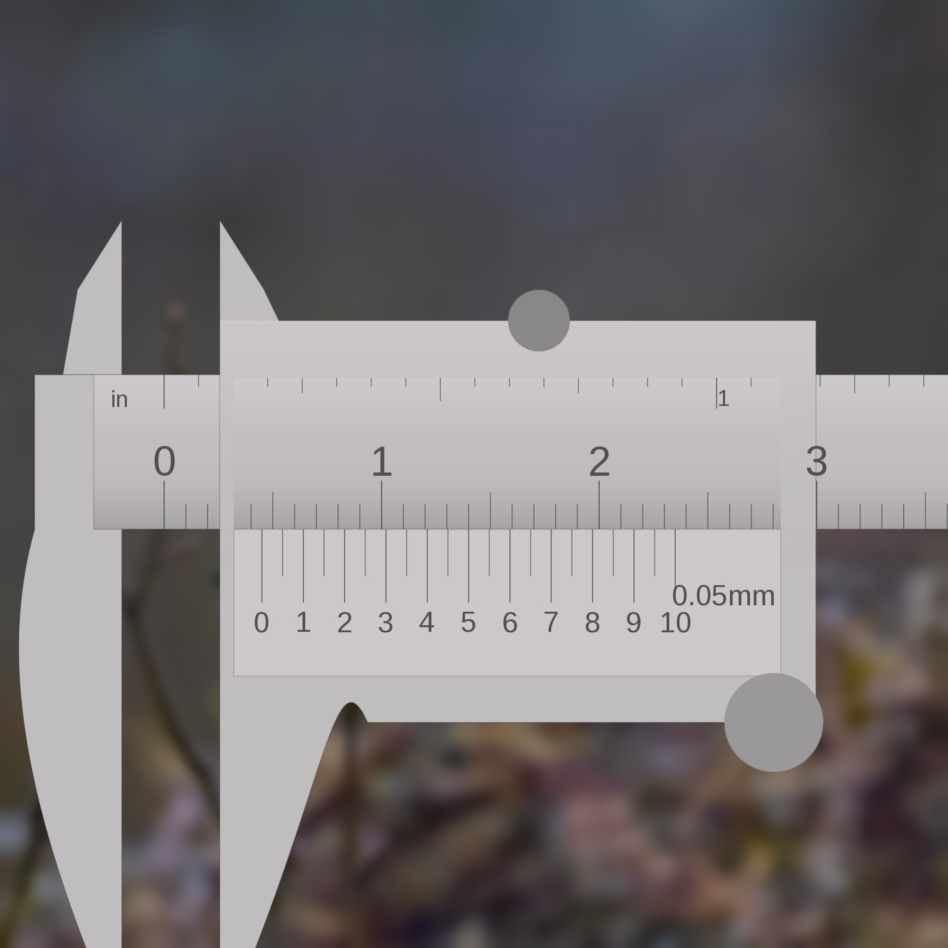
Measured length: 4.50 mm
